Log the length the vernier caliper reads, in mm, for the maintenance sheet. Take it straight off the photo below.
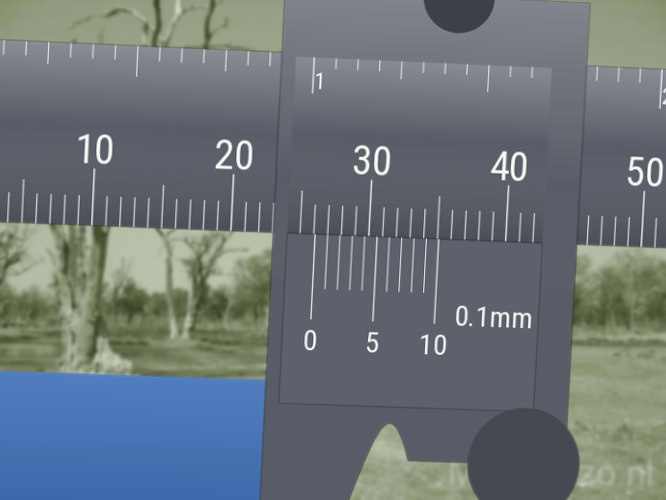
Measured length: 26.1 mm
